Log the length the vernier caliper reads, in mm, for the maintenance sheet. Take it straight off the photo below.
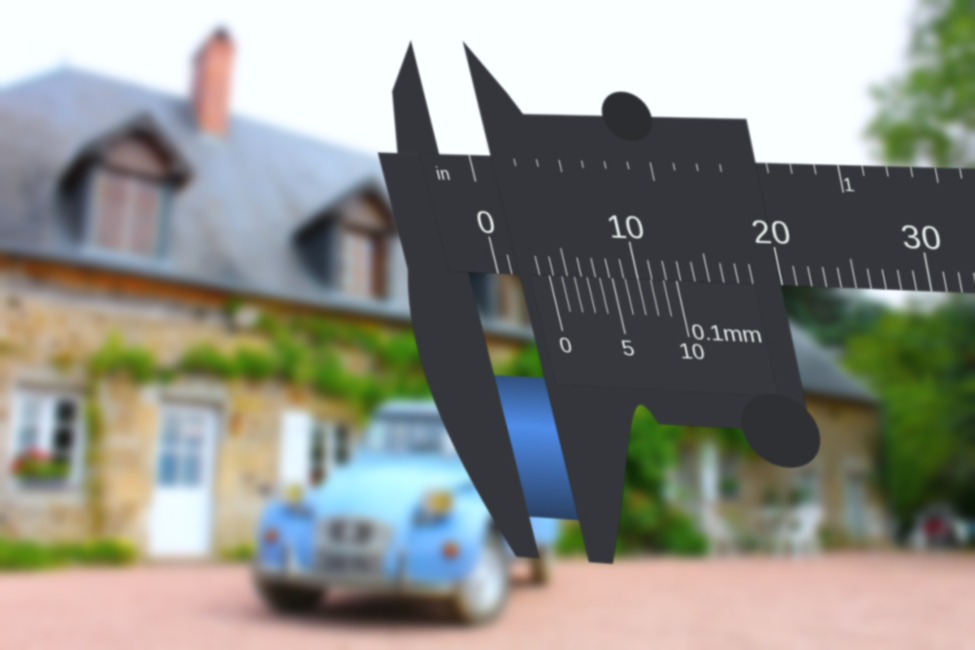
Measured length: 3.7 mm
